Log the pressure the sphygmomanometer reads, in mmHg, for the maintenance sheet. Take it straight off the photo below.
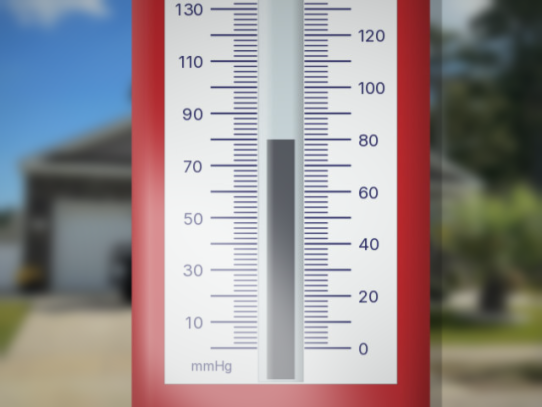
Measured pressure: 80 mmHg
